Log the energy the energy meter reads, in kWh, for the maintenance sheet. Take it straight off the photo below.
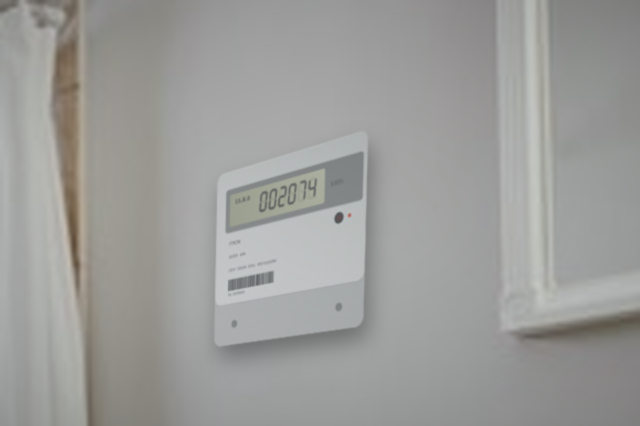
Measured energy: 2074 kWh
